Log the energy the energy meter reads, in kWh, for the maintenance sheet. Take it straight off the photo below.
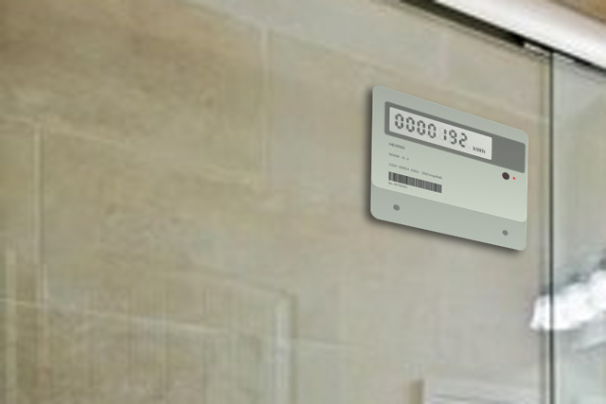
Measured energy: 192 kWh
